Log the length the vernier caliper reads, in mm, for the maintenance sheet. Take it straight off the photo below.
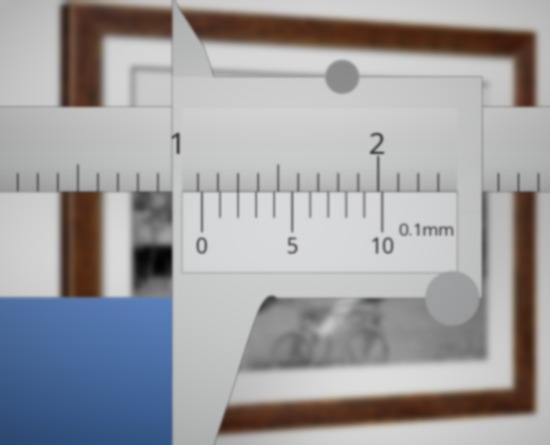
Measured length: 11.2 mm
